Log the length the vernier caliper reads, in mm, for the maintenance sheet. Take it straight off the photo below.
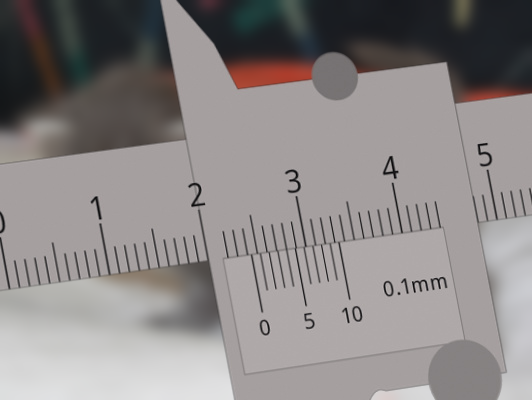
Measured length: 24.4 mm
